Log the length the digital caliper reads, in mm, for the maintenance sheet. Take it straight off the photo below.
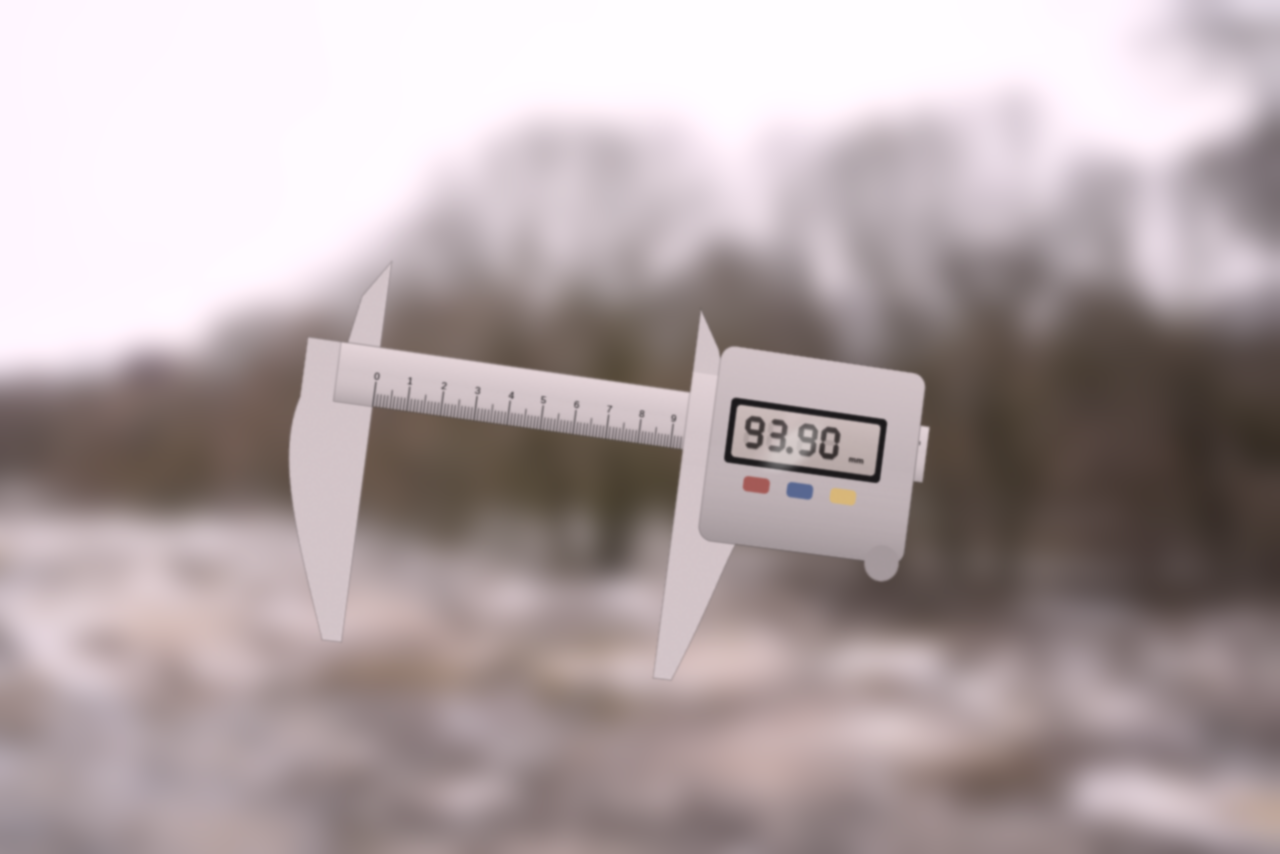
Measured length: 93.90 mm
